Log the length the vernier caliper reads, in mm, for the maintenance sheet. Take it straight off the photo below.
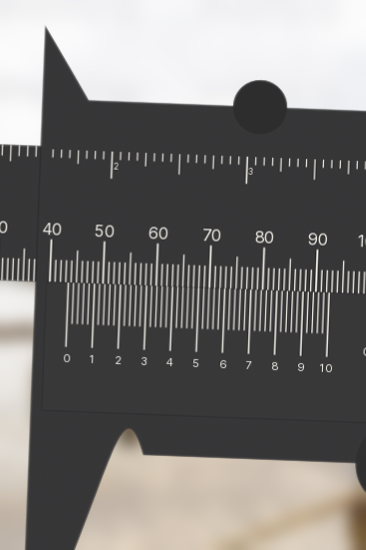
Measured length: 43.5 mm
